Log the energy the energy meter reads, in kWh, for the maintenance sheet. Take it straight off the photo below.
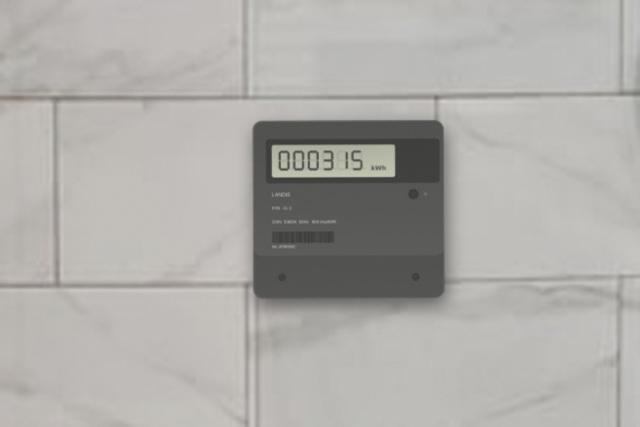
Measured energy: 315 kWh
